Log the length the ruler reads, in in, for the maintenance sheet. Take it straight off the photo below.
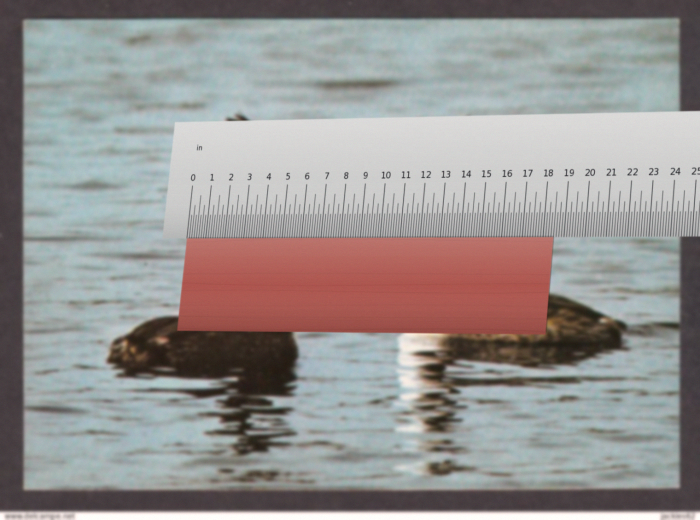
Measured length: 18.5 in
